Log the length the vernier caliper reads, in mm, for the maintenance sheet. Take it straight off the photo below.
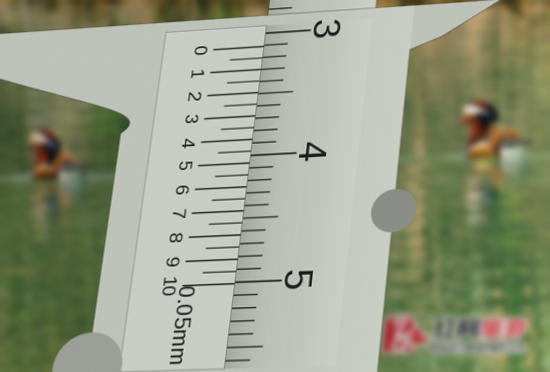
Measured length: 31.1 mm
